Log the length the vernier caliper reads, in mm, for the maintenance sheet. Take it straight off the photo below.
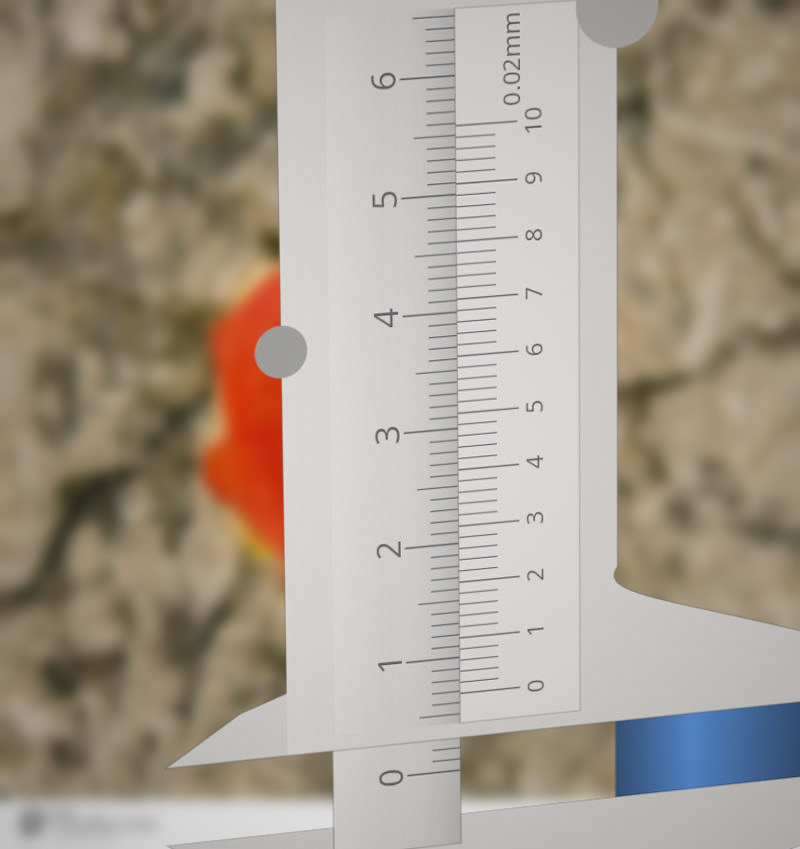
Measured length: 6.8 mm
